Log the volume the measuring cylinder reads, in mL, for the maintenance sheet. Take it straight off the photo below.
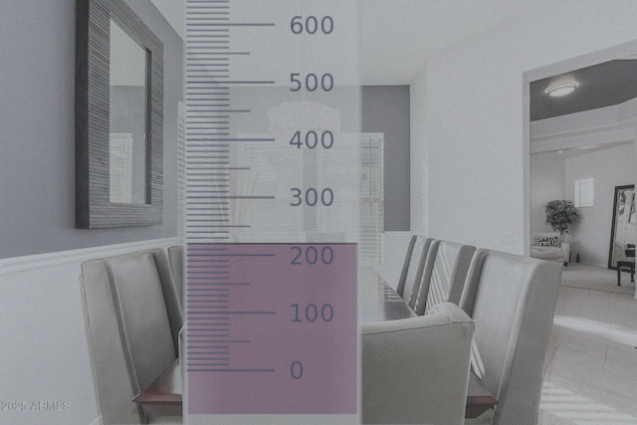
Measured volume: 220 mL
